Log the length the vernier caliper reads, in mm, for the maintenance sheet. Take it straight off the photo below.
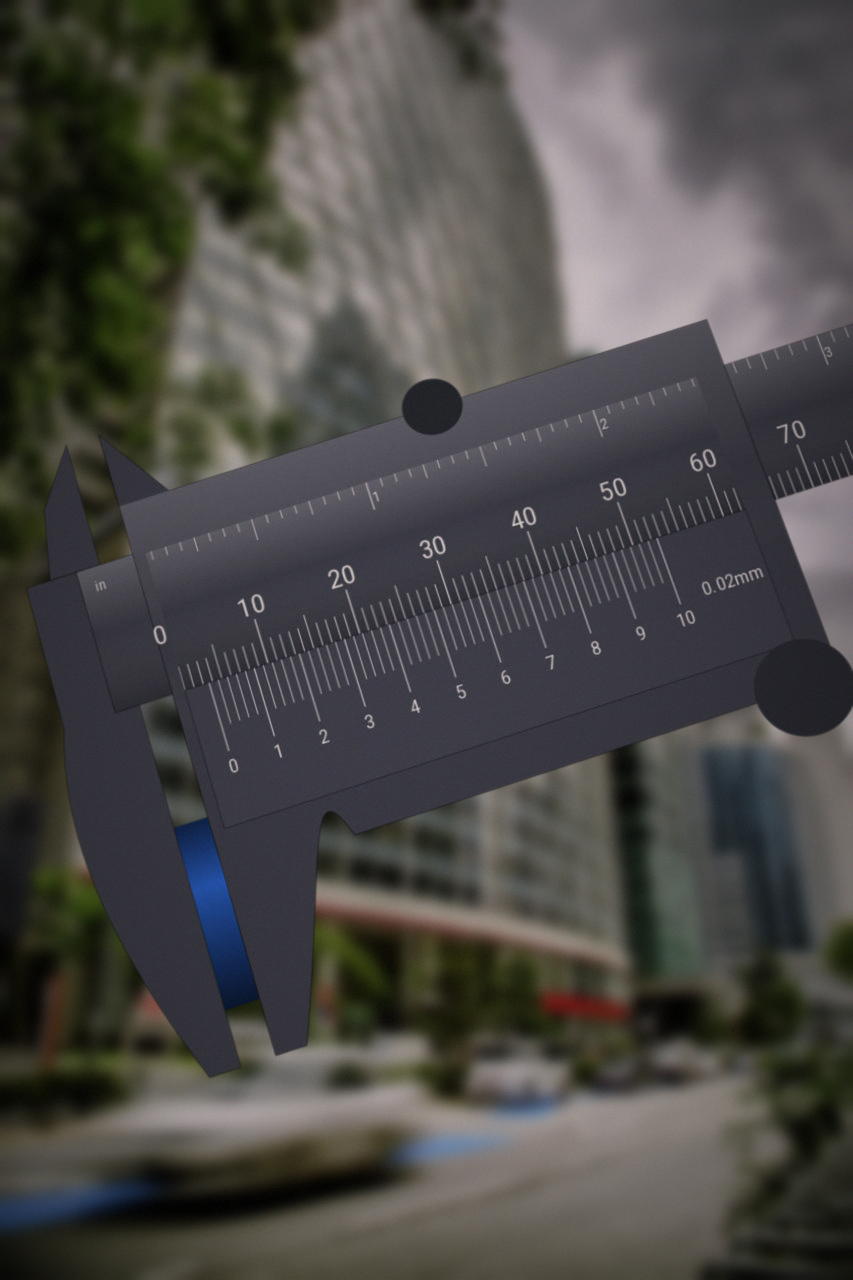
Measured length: 3.6 mm
